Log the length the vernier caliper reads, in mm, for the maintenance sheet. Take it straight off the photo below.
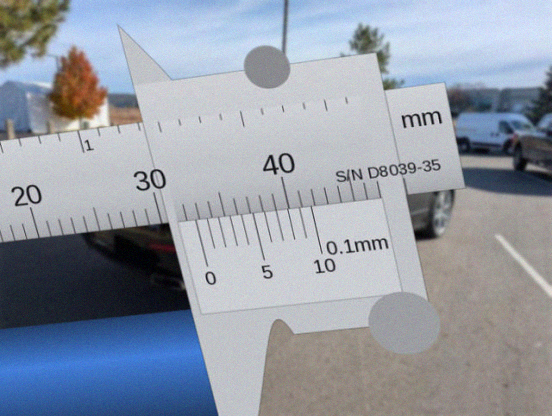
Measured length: 32.7 mm
